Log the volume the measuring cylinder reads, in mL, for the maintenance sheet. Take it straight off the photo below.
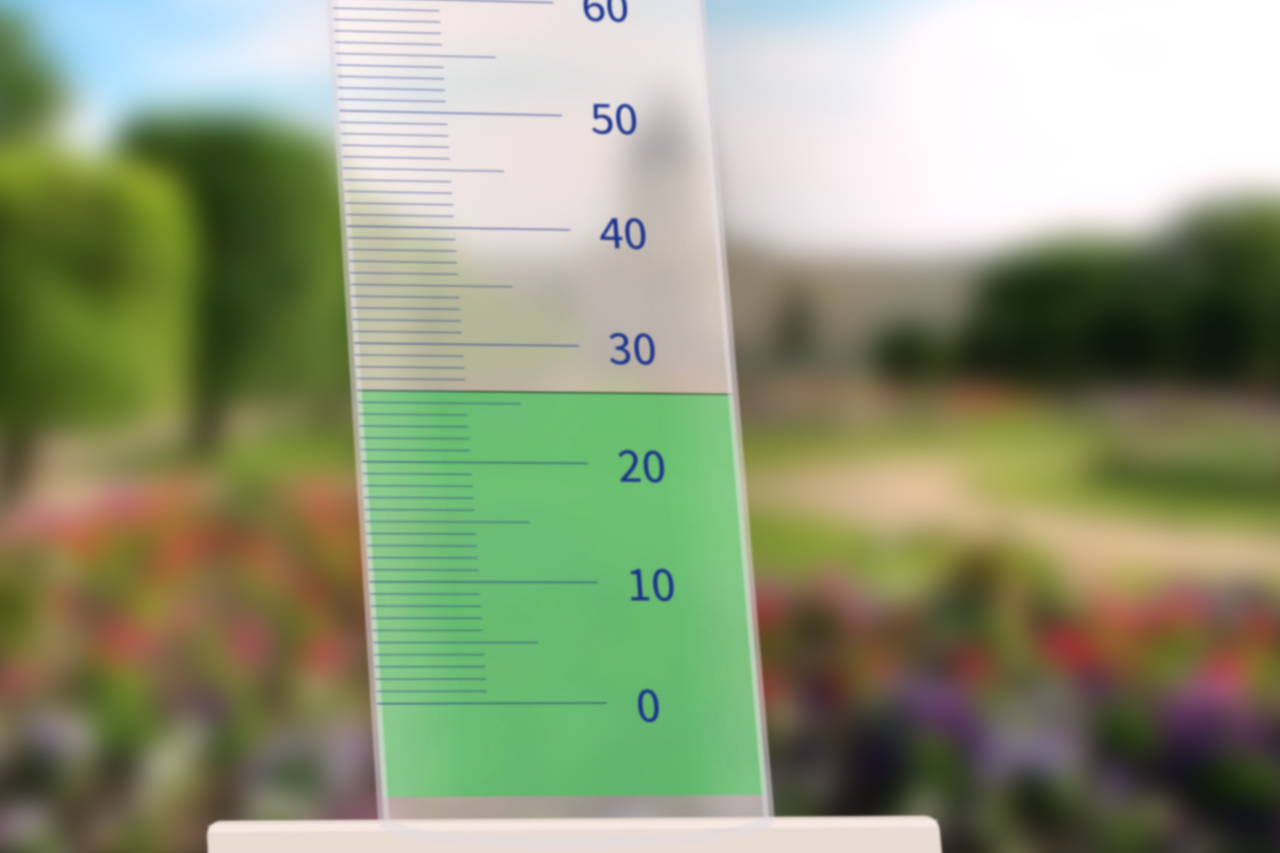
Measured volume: 26 mL
